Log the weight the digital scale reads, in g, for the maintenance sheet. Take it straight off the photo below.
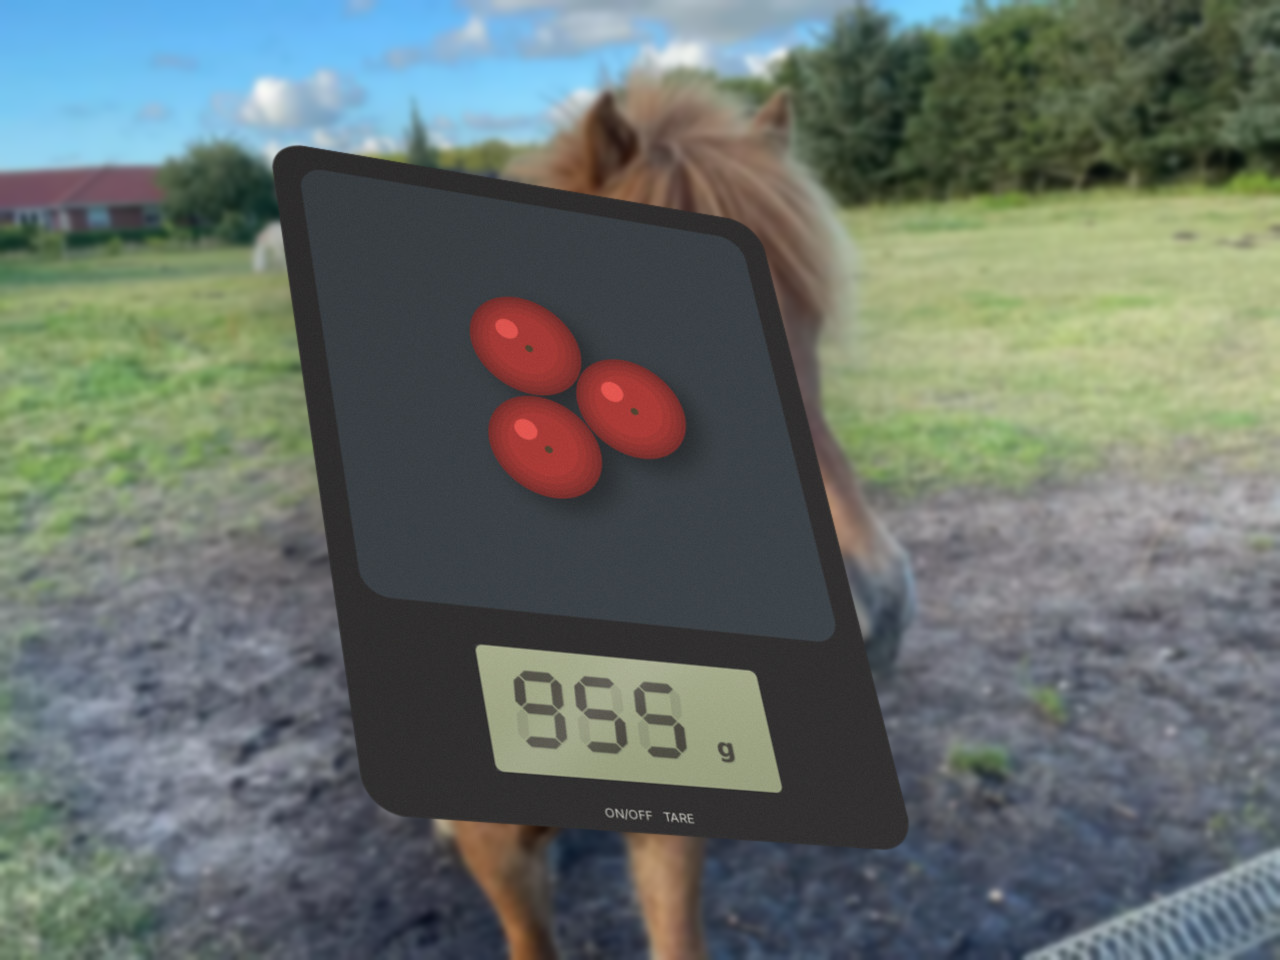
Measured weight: 955 g
